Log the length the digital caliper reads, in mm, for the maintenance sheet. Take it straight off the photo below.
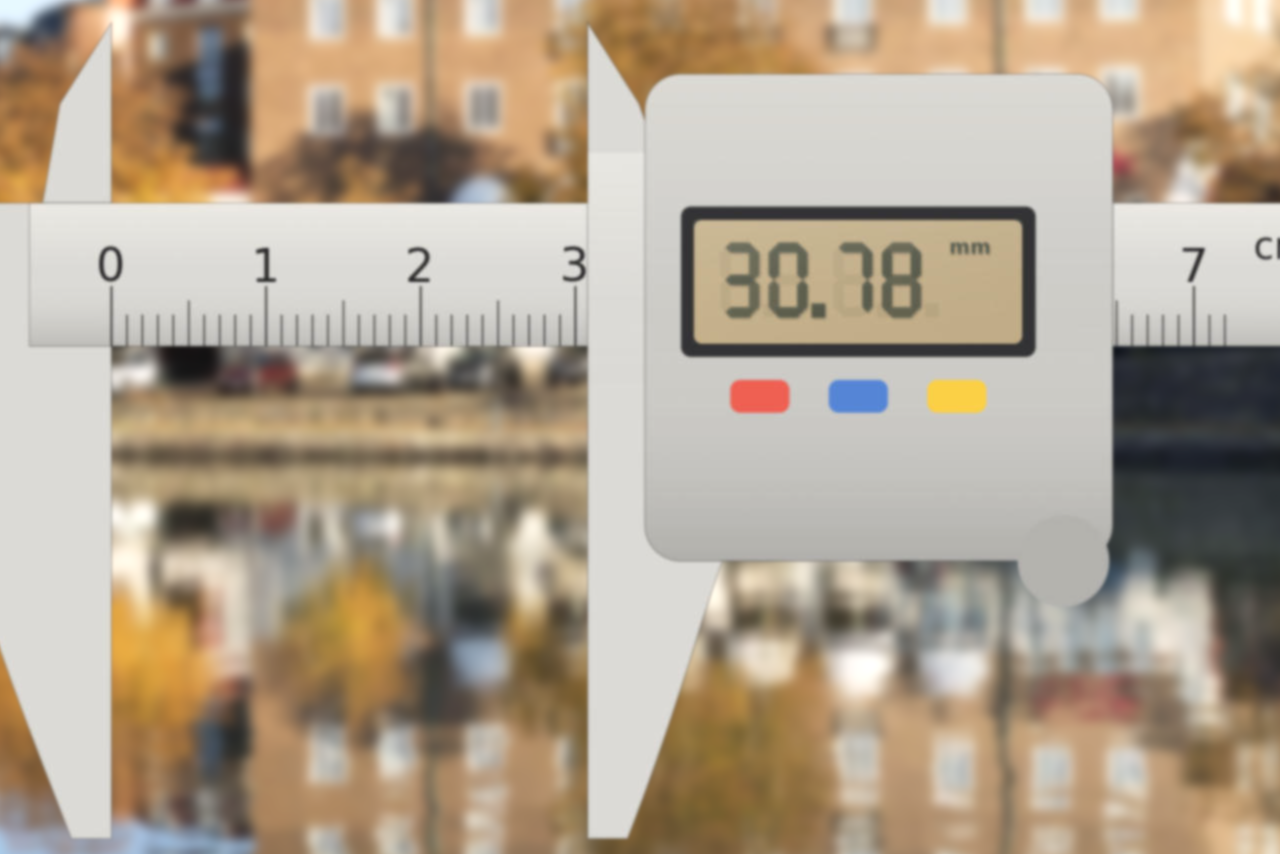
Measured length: 30.78 mm
